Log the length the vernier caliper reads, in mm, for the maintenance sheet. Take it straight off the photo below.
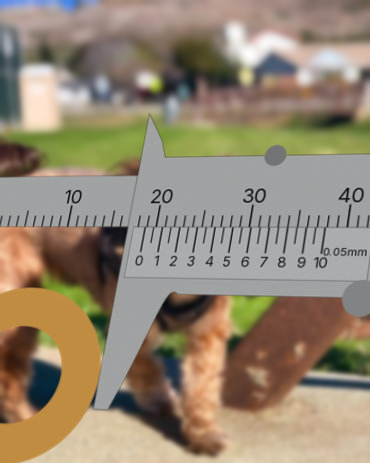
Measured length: 18.8 mm
